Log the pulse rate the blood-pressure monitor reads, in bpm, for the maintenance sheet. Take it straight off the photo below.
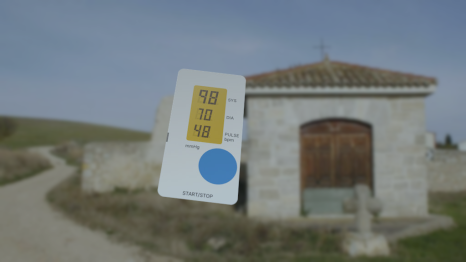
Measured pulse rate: 48 bpm
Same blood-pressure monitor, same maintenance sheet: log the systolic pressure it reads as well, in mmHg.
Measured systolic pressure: 98 mmHg
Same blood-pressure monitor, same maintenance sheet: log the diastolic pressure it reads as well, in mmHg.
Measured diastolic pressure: 70 mmHg
